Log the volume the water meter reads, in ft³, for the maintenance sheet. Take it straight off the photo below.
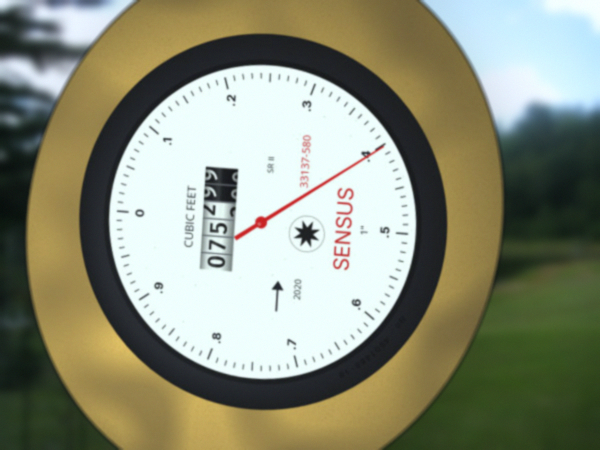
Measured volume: 75299.40 ft³
